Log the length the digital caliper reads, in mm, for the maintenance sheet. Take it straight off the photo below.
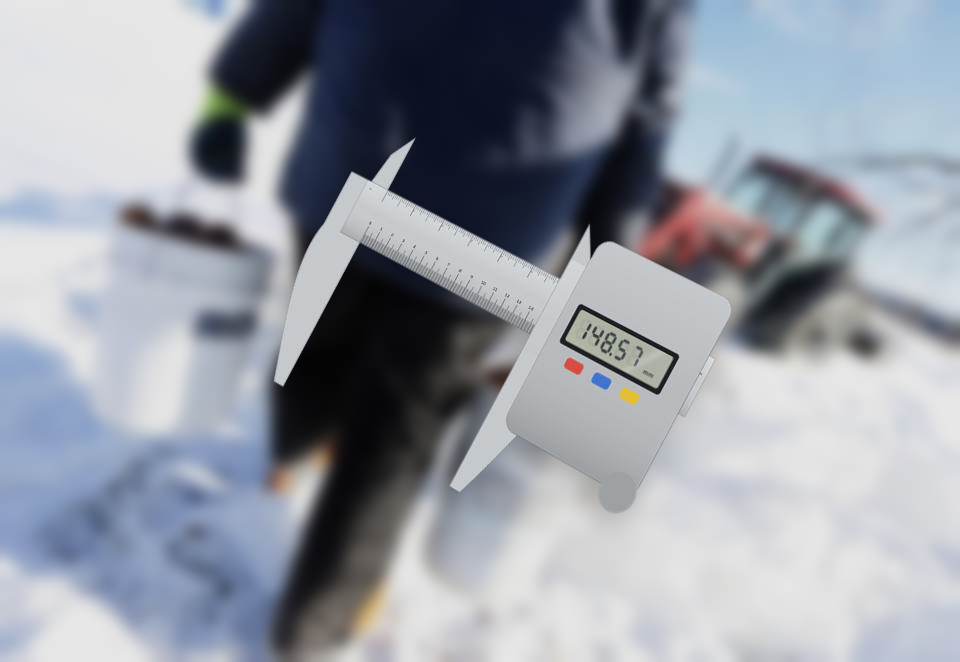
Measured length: 148.57 mm
